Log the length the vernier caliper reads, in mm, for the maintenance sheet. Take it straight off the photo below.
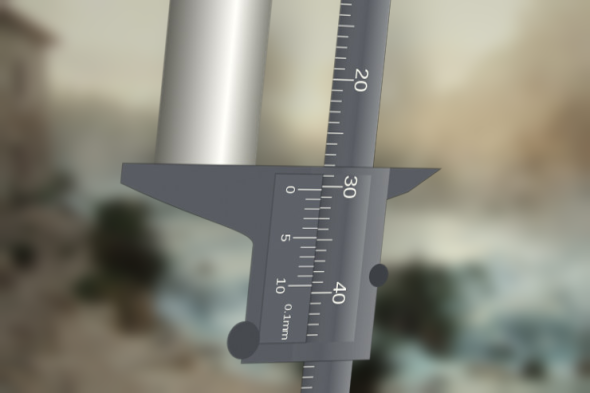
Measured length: 30.3 mm
